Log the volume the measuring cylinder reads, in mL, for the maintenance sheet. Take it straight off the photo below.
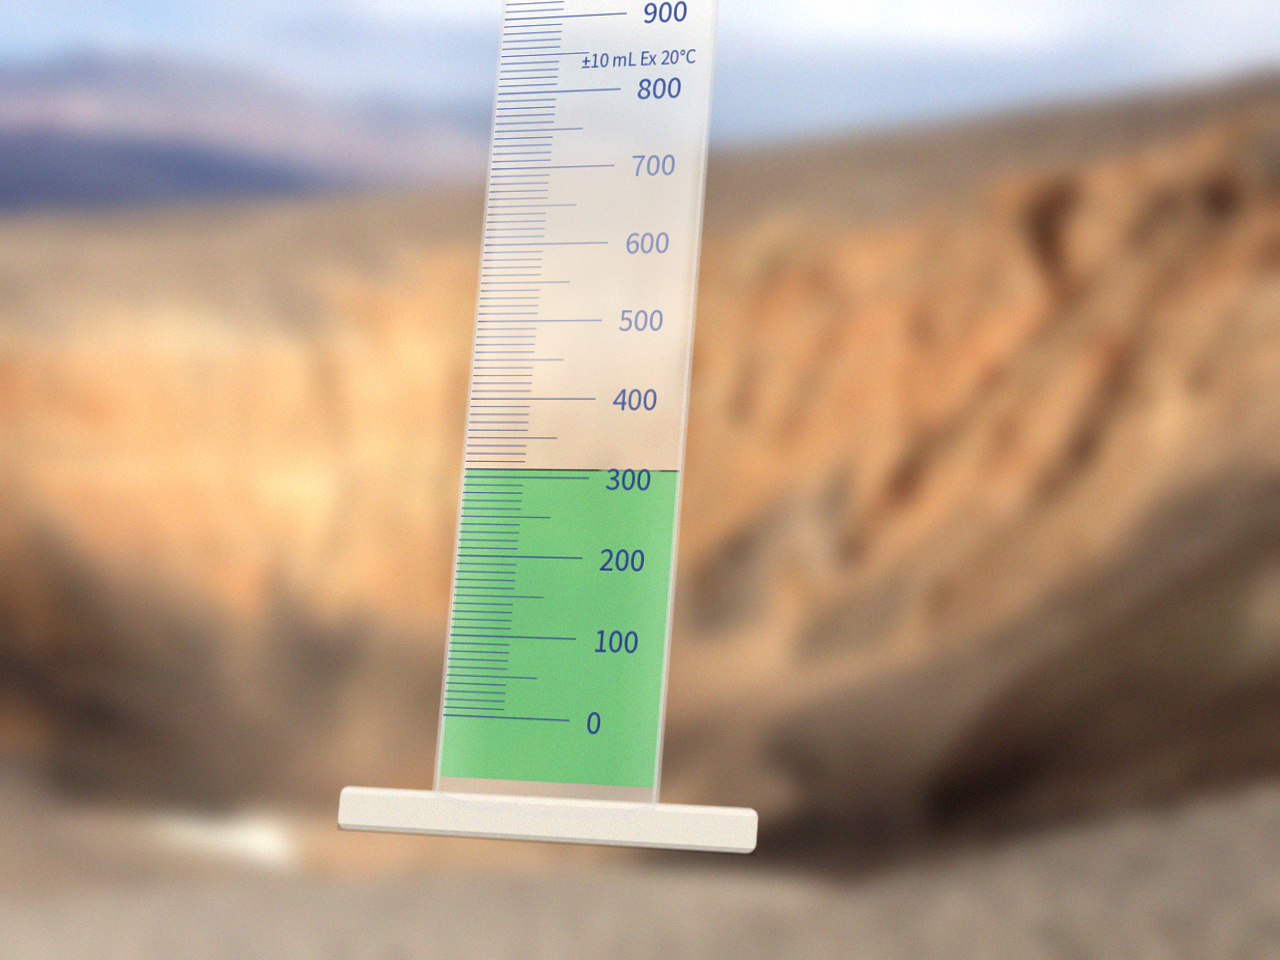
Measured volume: 310 mL
